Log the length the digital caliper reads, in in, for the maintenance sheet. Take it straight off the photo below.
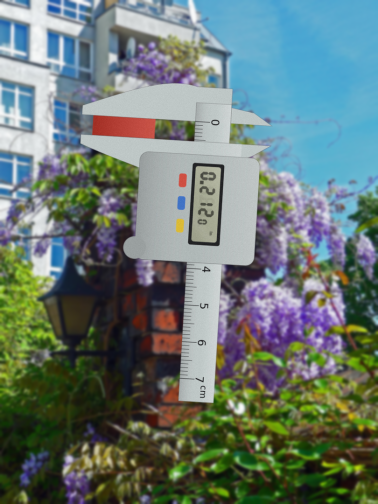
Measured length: 0.2120 in
